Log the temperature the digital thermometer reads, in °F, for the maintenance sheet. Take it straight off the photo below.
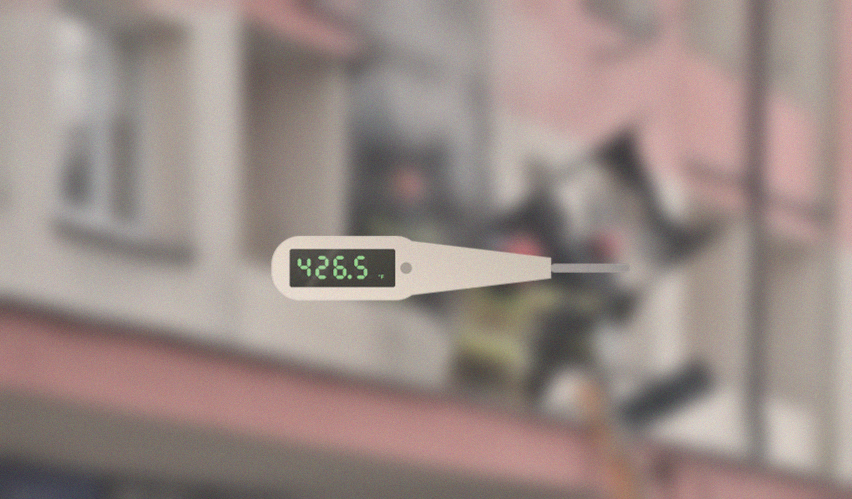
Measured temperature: 426.5 °F
